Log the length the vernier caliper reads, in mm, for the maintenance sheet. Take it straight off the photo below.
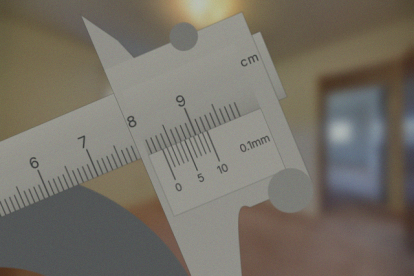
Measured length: 83.2 mm
